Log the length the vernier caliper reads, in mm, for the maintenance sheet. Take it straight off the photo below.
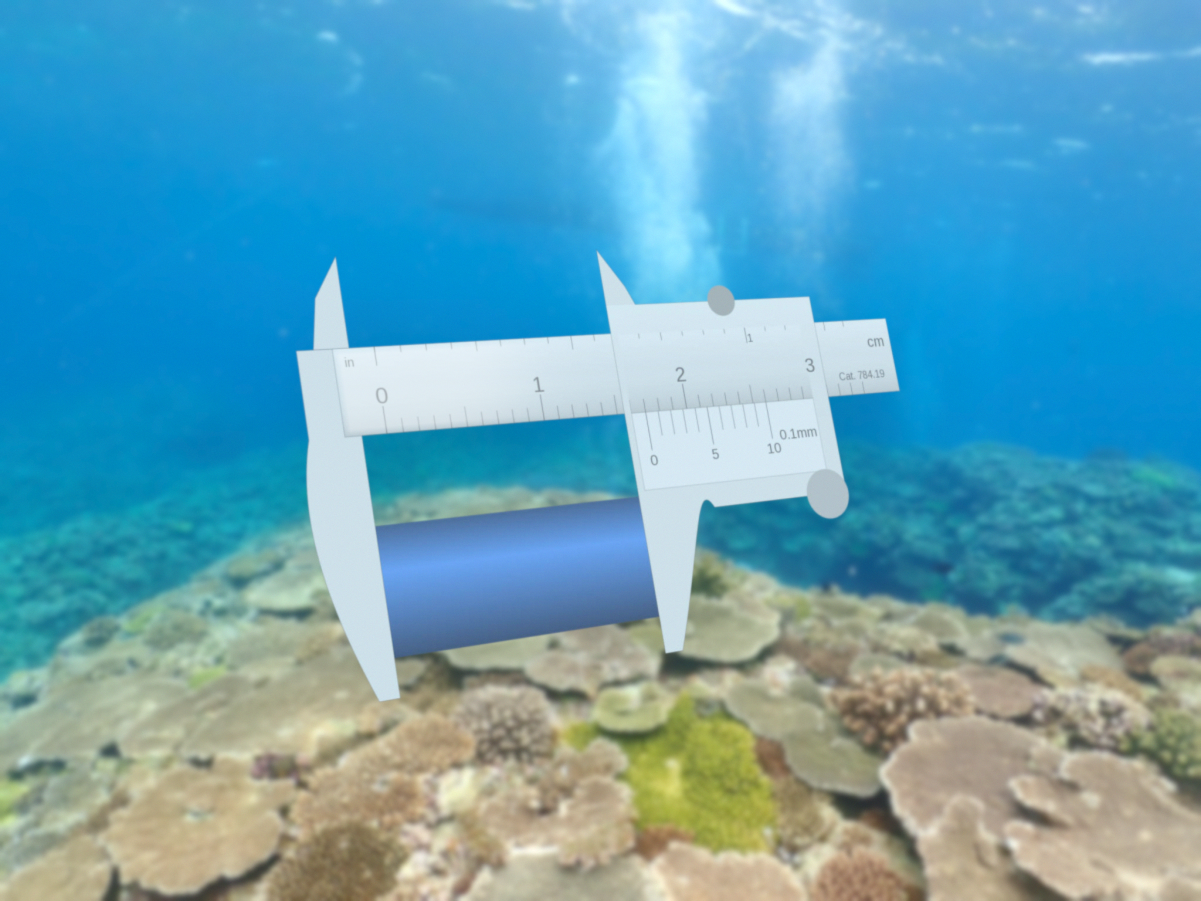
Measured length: 17.0 mm
